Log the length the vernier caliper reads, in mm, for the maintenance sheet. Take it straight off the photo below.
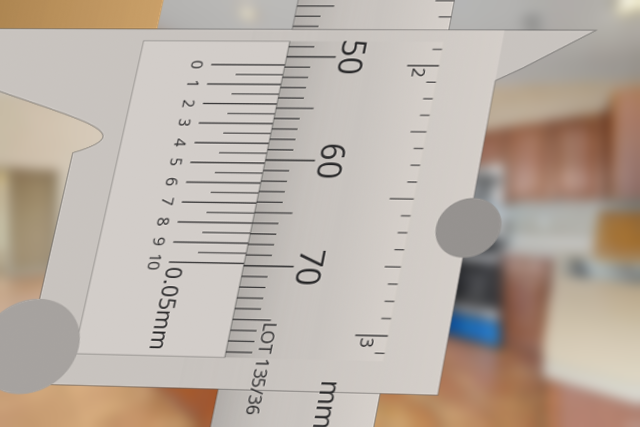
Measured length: 50.8 mm
